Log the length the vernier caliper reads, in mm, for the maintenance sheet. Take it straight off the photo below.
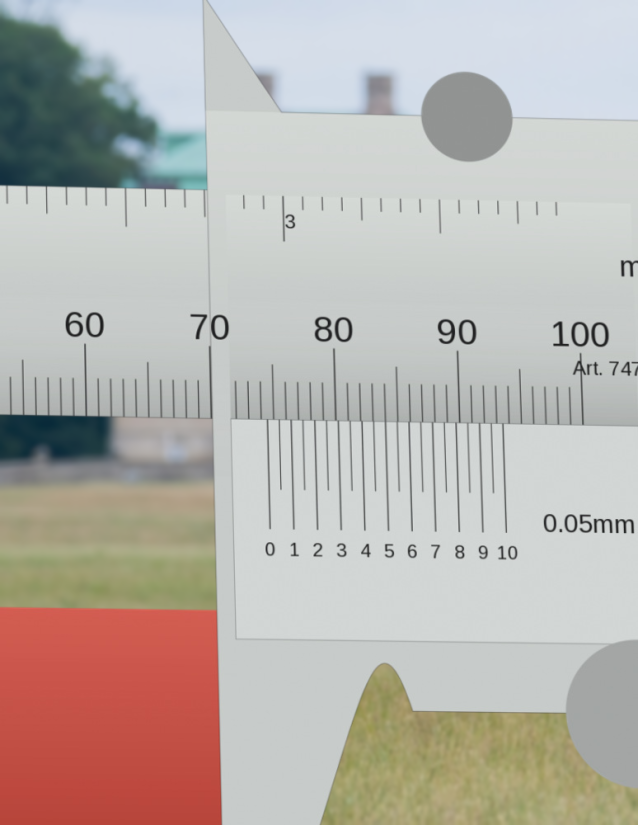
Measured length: 74.5 mm
